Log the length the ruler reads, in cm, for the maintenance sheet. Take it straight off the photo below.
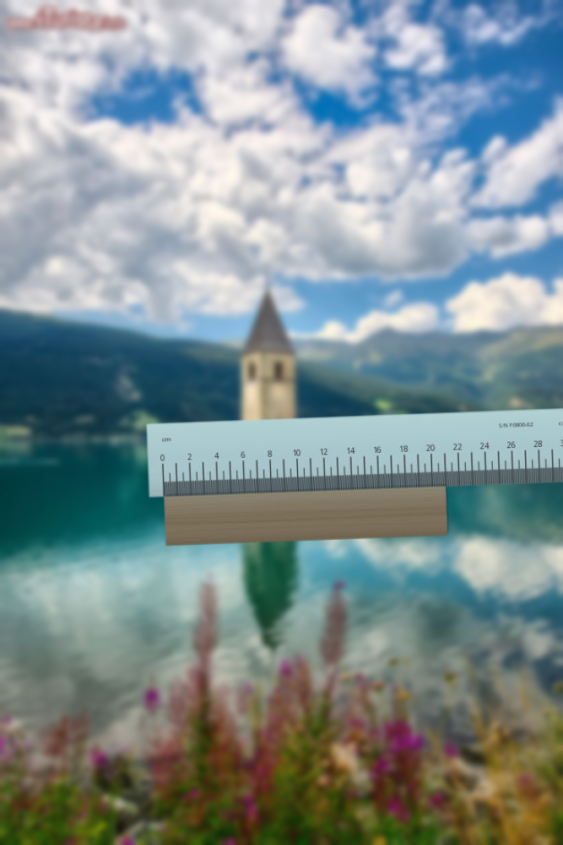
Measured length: 21 cm
